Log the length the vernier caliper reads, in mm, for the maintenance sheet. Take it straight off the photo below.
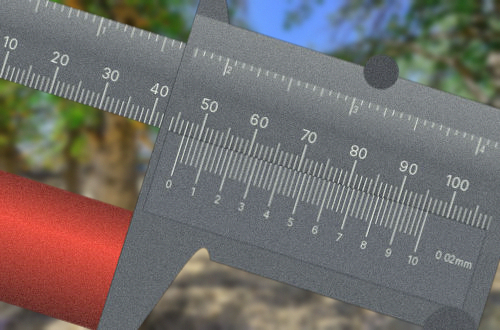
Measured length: 47.0 mm
